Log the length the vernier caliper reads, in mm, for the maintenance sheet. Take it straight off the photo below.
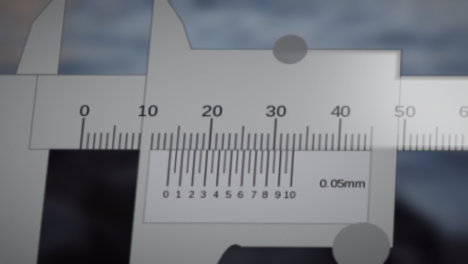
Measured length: 14.0 mm
